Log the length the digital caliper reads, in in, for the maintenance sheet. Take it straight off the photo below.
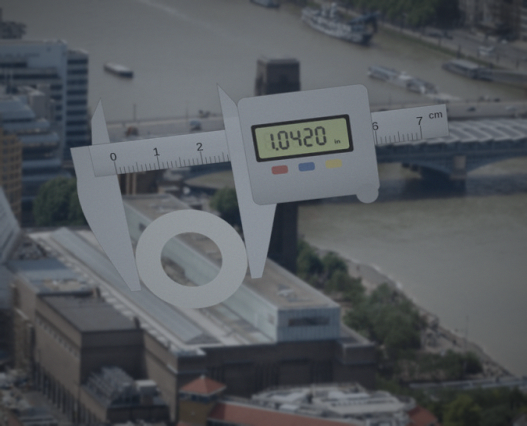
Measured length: 1.0420 in
